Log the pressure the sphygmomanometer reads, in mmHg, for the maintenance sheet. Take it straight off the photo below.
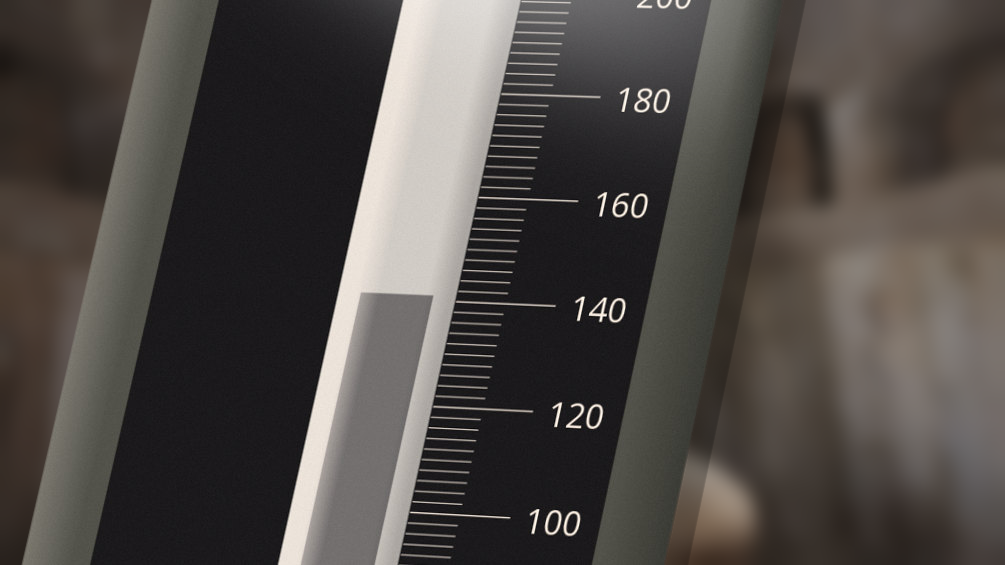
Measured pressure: 141 mmHg
